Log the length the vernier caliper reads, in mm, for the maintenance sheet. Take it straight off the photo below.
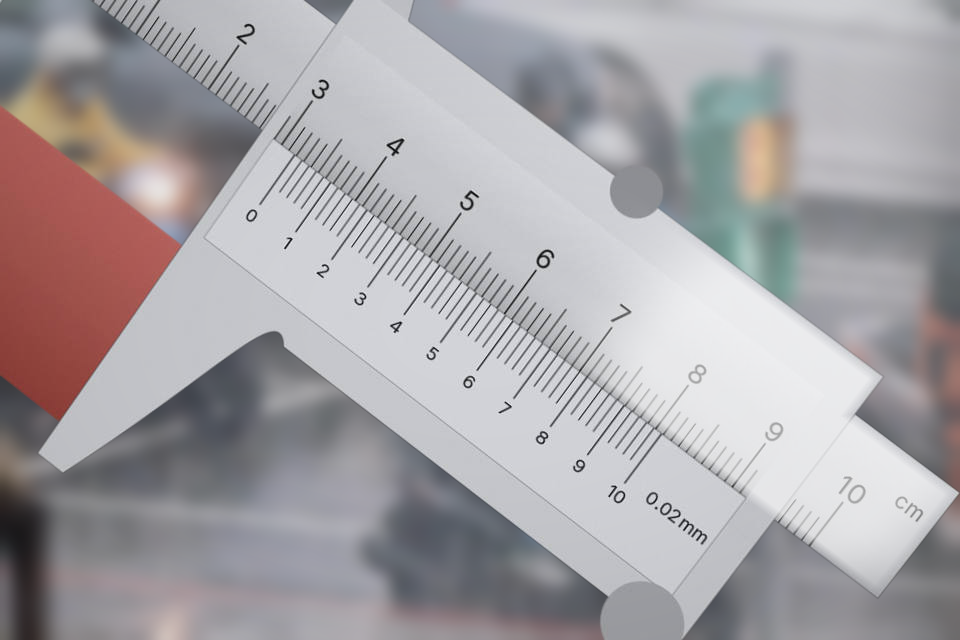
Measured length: 31.8 mm
